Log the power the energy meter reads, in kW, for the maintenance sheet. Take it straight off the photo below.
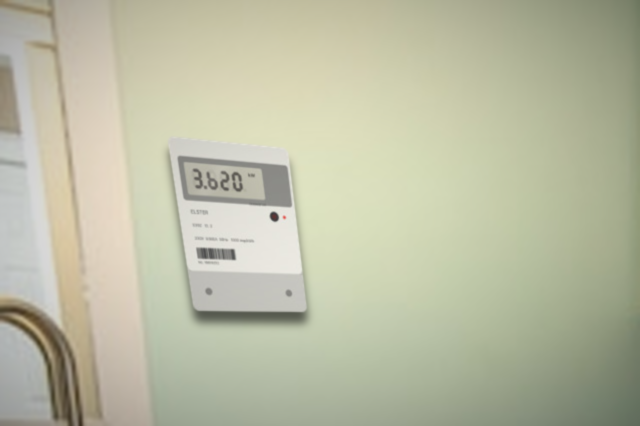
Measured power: 3.620 kW
